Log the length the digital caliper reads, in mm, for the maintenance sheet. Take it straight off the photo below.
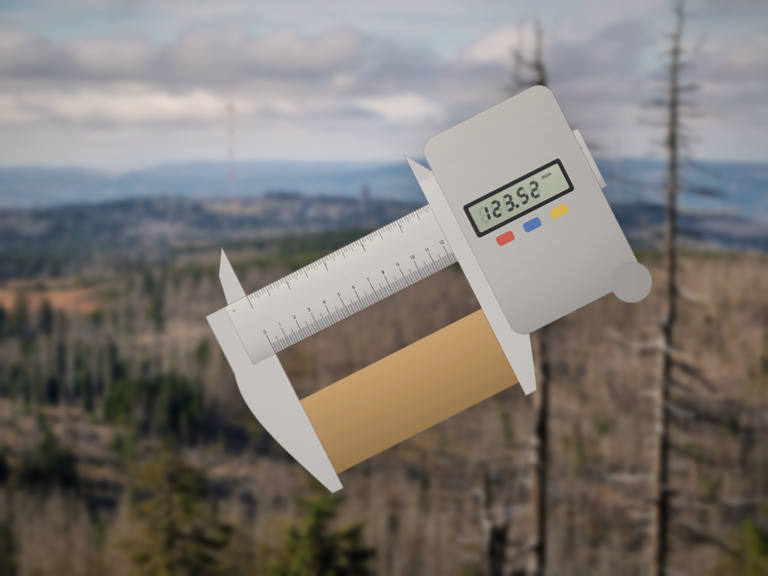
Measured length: 123.52 mm
